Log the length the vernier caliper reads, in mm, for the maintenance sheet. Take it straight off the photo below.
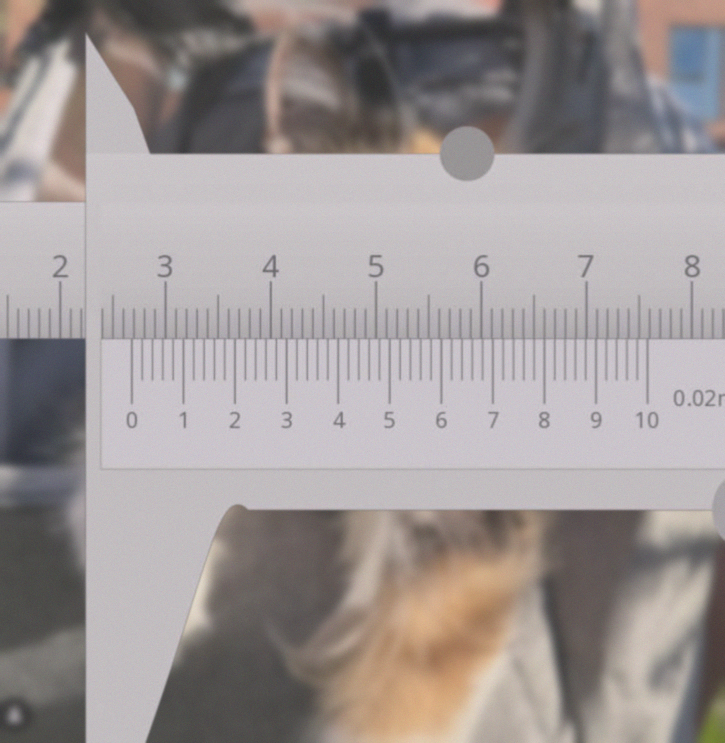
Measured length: 26.8 mm
